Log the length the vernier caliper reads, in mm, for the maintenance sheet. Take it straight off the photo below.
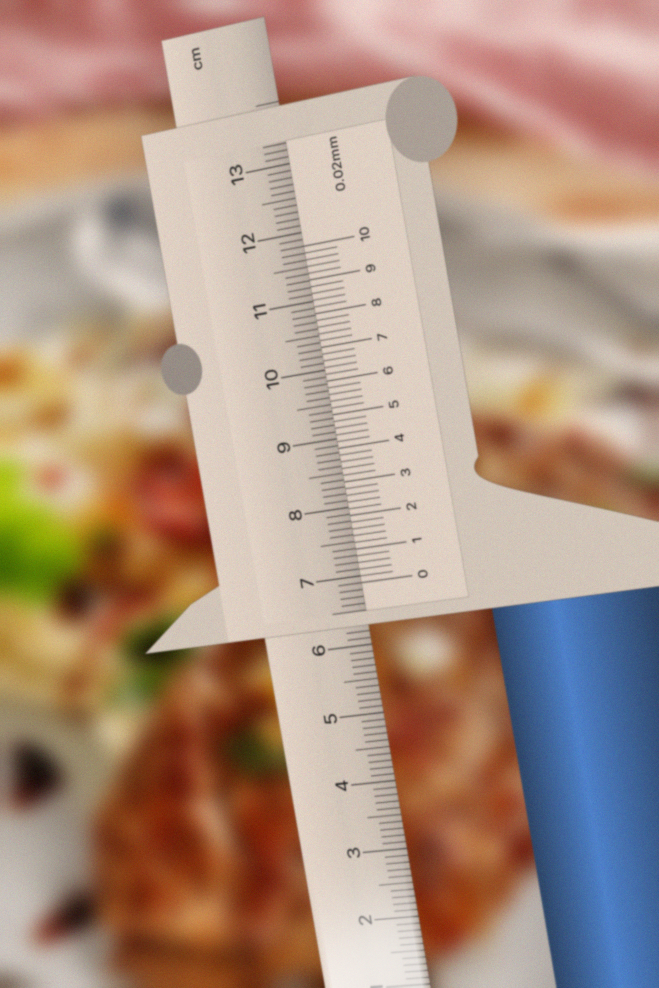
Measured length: 69.0 mm
